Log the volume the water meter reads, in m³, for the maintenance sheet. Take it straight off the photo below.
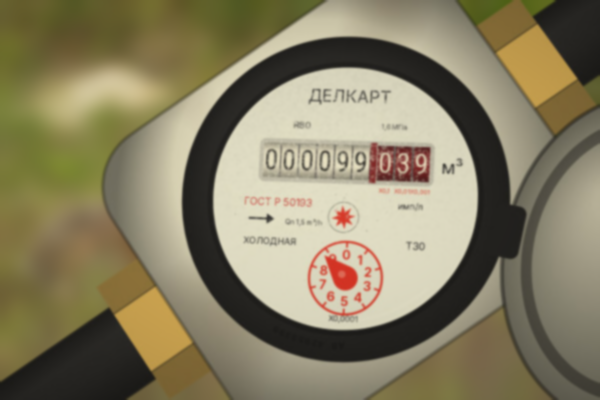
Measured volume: 99.0398 m³
